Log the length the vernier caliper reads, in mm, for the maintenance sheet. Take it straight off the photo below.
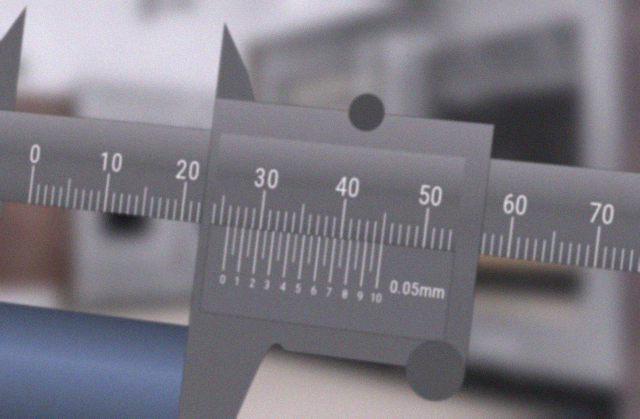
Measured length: 26.0 mm
